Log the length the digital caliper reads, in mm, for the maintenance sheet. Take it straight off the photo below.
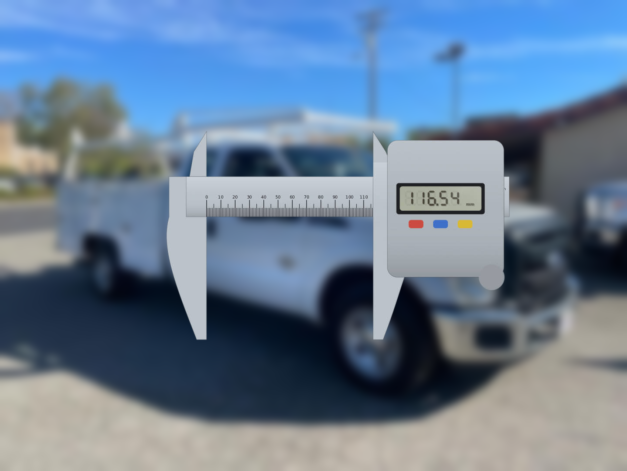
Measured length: 116.54 mm
